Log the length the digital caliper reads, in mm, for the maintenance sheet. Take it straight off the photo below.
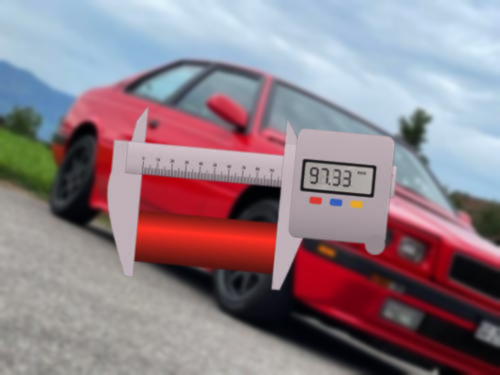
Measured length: 97.33 mm
